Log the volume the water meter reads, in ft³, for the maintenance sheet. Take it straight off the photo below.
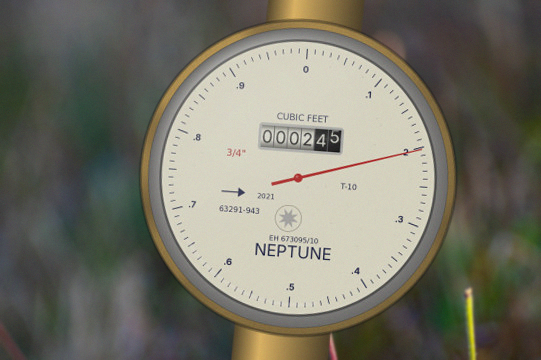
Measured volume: 245.20 ft³
